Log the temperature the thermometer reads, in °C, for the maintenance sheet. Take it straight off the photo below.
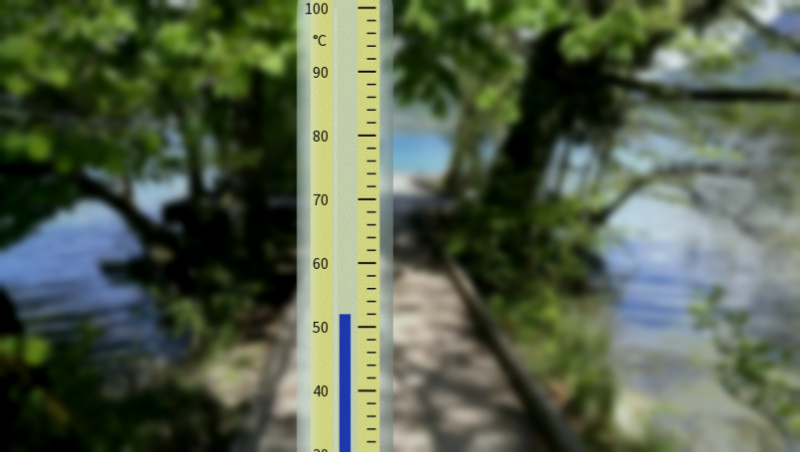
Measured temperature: 52 °C
